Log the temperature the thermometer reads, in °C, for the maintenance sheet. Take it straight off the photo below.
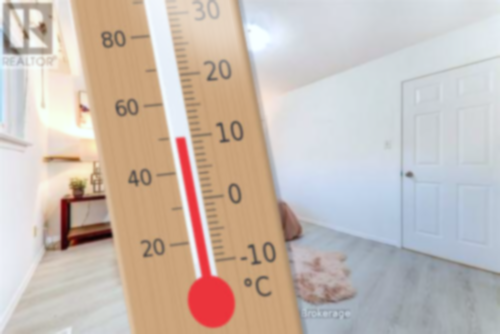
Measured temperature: 10 °C
